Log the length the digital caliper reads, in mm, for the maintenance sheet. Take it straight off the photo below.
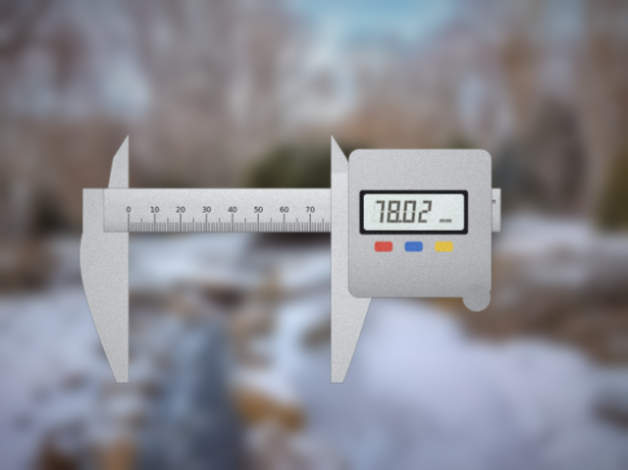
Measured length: 78.02 mm
